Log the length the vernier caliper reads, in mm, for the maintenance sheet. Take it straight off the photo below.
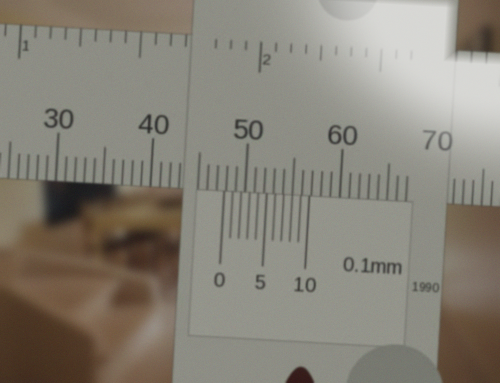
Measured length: 47.8 mm
